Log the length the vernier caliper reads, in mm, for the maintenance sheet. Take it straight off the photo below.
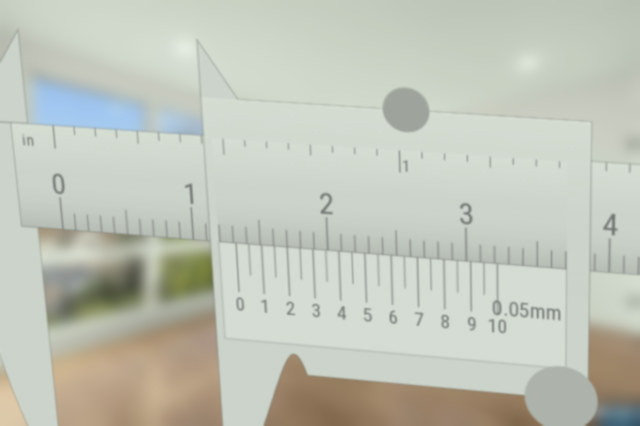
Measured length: 13.2 mm
